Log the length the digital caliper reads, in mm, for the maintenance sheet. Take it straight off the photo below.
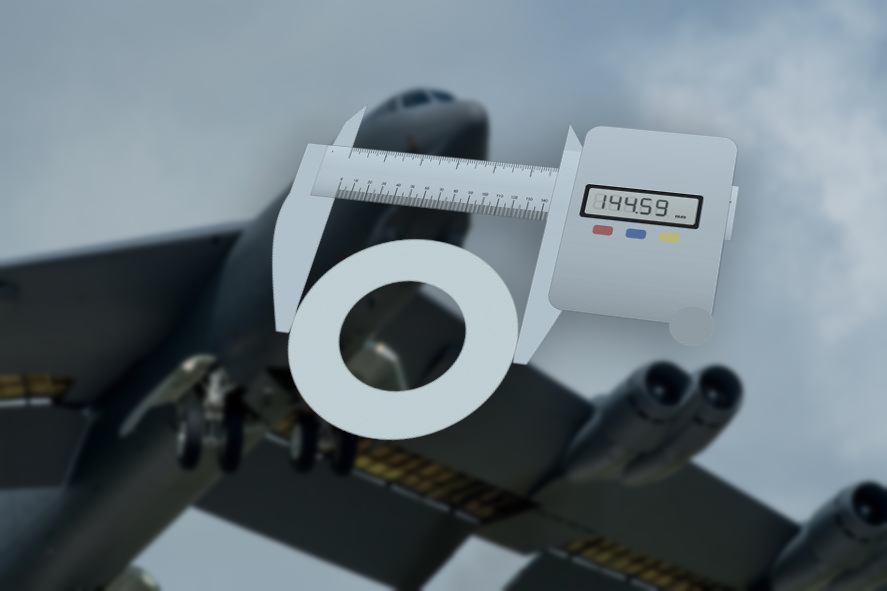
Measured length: 144.59 mm
